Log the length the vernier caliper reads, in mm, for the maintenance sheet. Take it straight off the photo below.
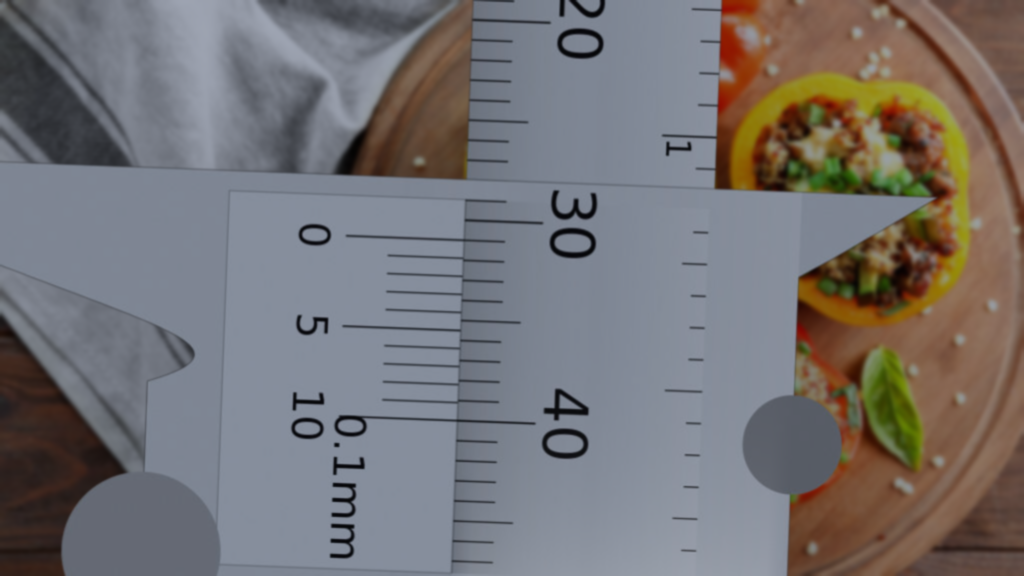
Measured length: 31.0 mm
